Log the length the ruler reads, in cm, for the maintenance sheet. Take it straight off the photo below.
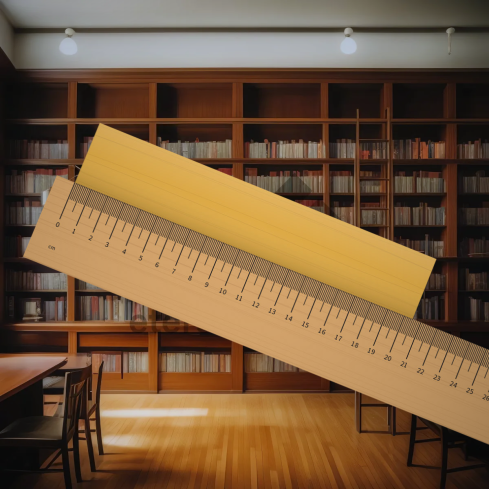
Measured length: 20.5 cm
